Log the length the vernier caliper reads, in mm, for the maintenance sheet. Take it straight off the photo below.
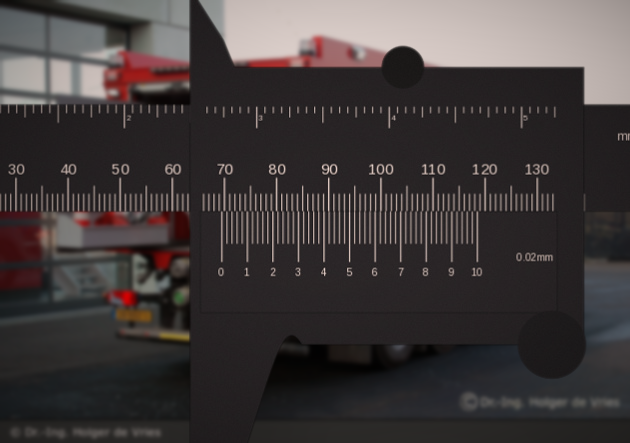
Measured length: 69.5 mm
